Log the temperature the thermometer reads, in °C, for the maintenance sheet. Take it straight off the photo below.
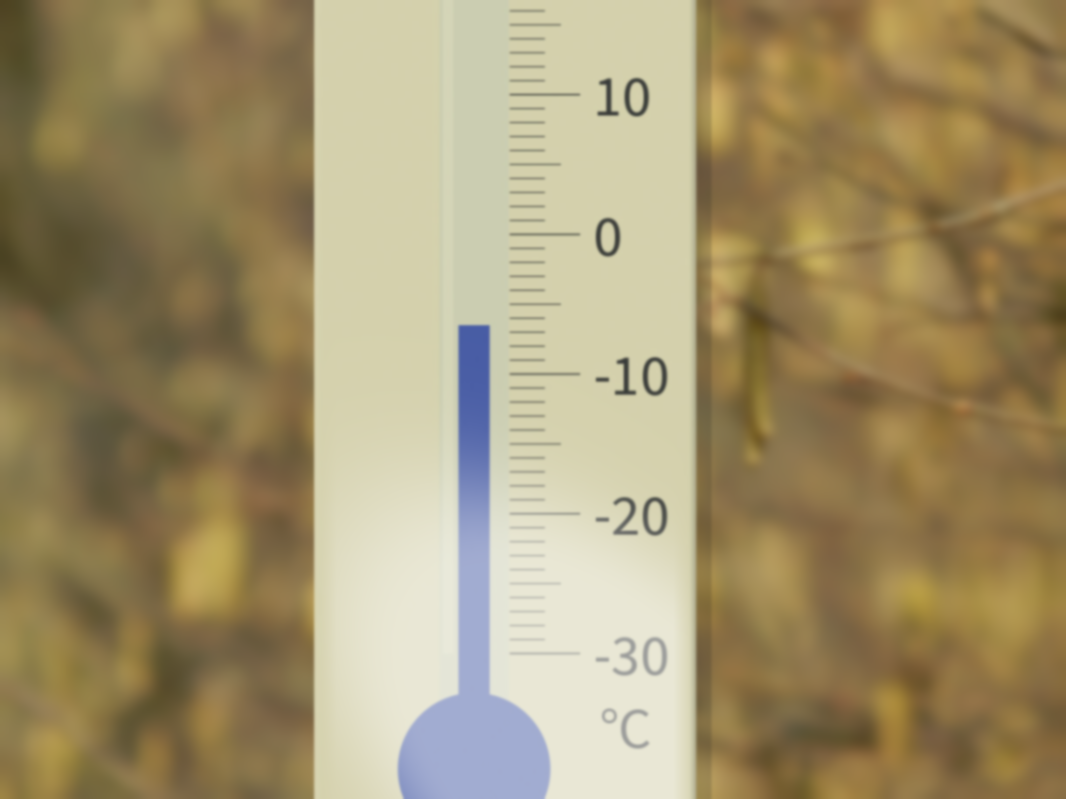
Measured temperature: -6.5 °C
